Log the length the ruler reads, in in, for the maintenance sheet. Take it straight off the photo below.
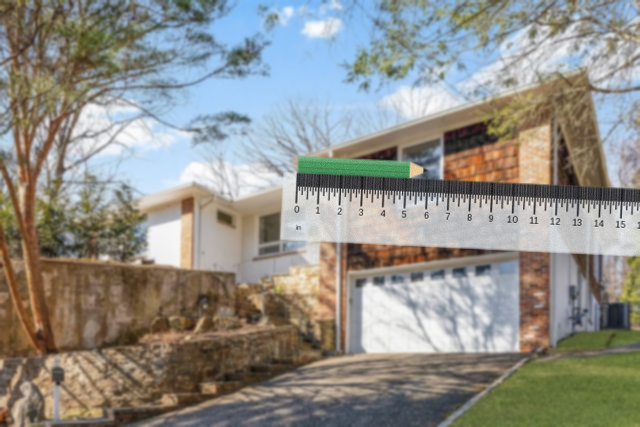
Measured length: 6 in
